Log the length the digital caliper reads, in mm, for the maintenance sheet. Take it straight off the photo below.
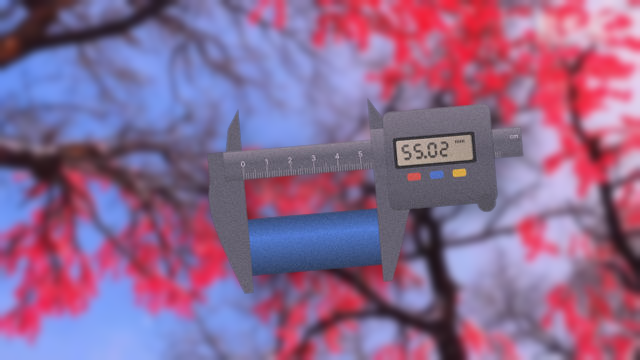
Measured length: 55.02 mm
